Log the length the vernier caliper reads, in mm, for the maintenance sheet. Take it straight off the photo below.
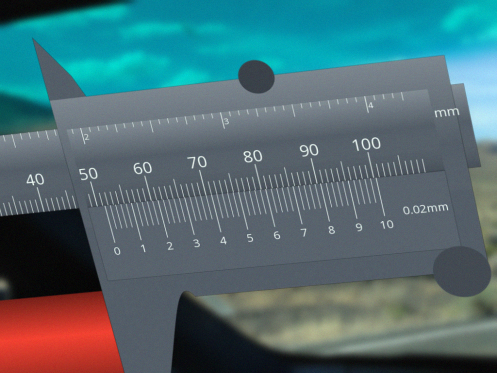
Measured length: 51.4 mm
